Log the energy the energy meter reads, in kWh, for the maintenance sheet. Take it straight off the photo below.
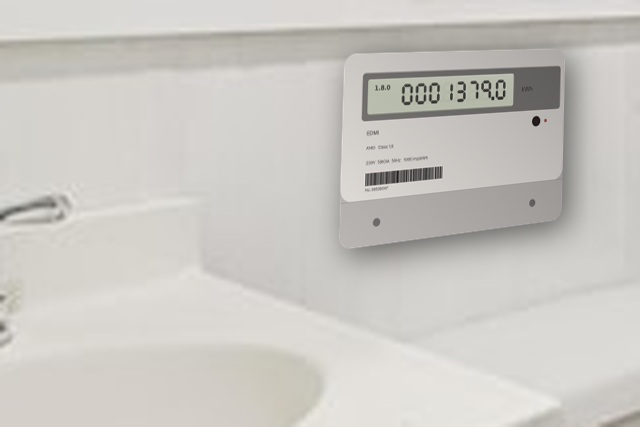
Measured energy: 1379.0 kWh
